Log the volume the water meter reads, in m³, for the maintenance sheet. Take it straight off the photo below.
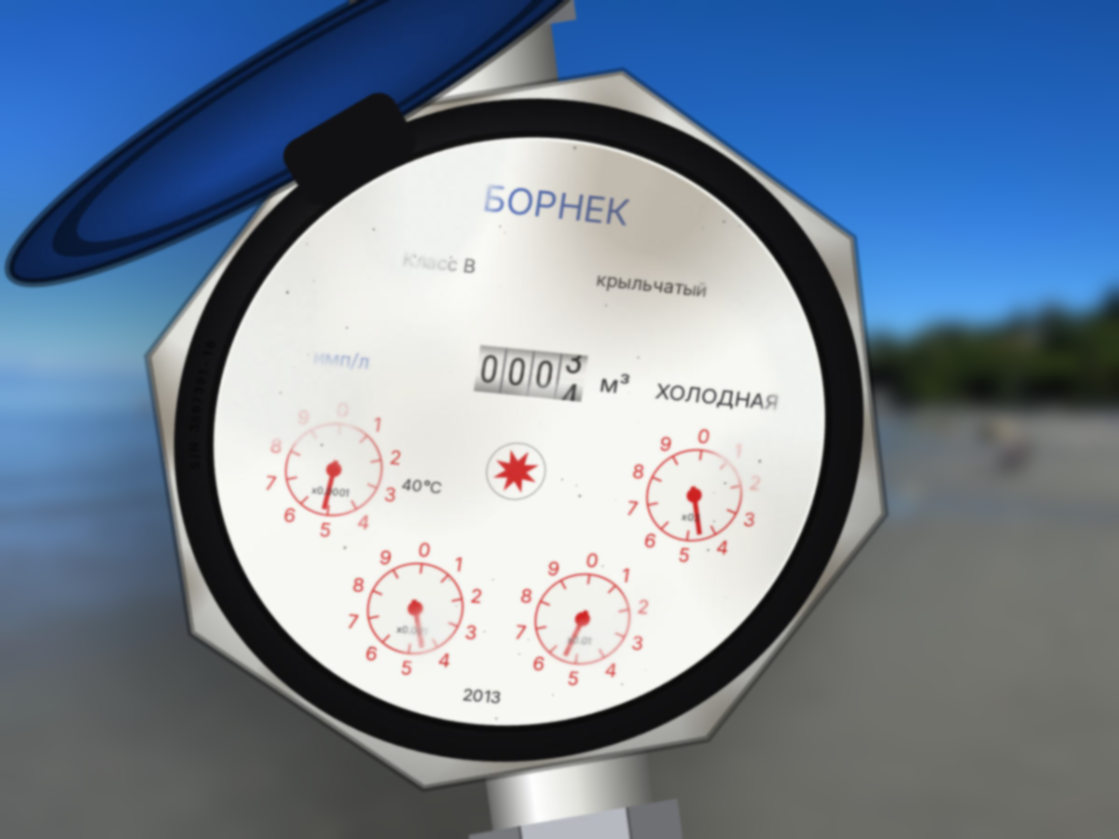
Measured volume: 3.4545 m³
